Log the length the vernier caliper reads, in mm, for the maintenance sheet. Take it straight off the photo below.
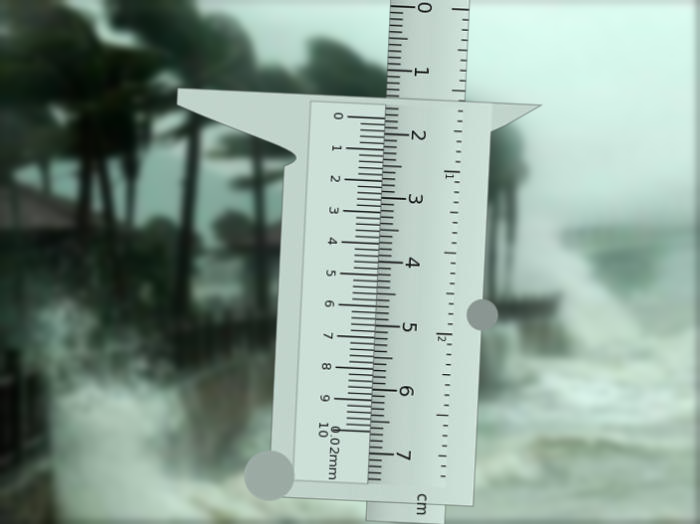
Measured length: 17.6 mm
